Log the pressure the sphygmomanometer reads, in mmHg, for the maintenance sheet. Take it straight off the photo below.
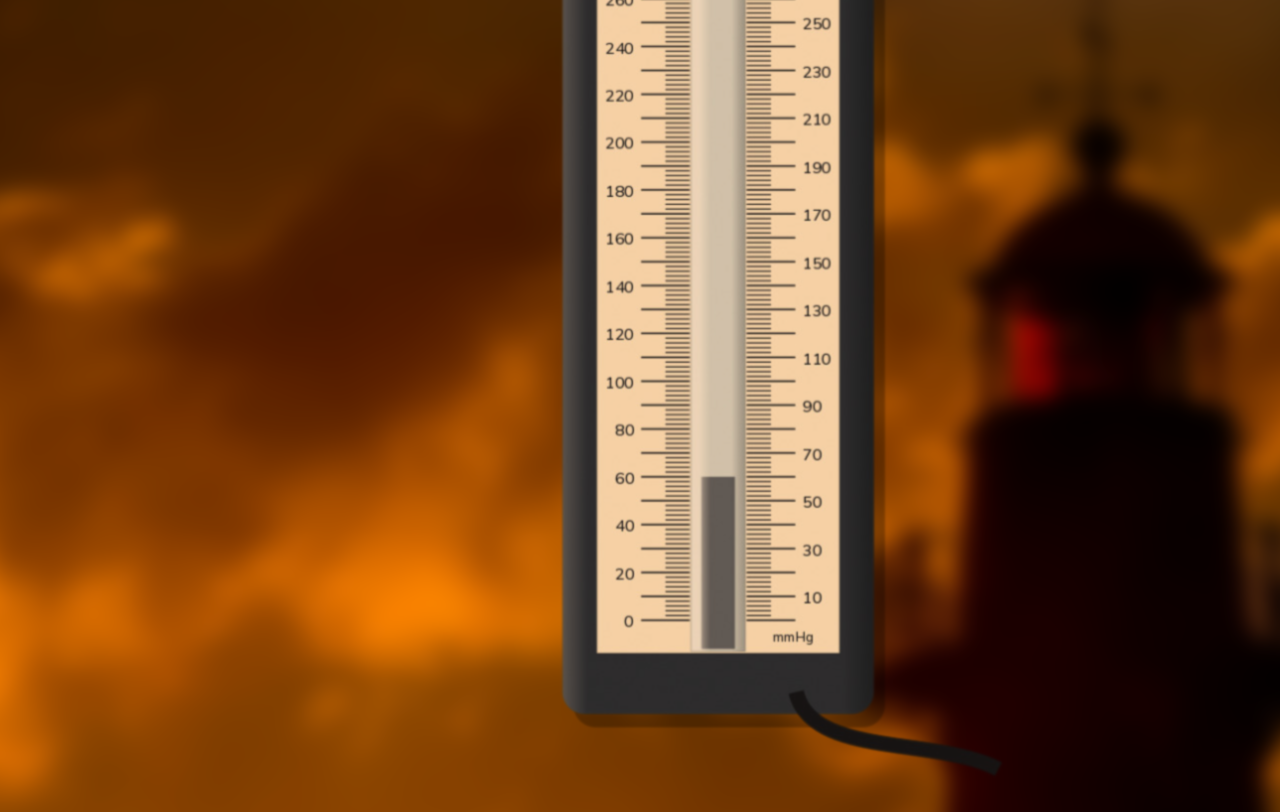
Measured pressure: 60 mmHg
